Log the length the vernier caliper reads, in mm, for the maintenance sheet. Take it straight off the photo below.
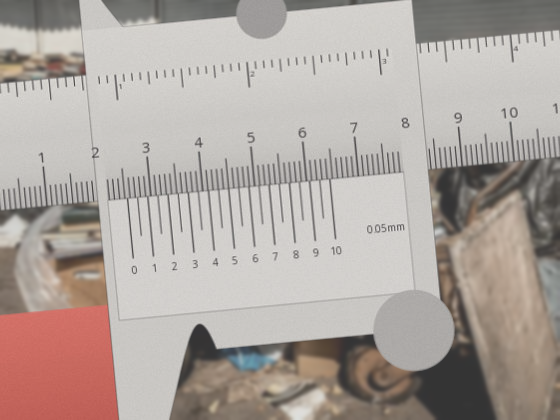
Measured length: 25.5 mm
